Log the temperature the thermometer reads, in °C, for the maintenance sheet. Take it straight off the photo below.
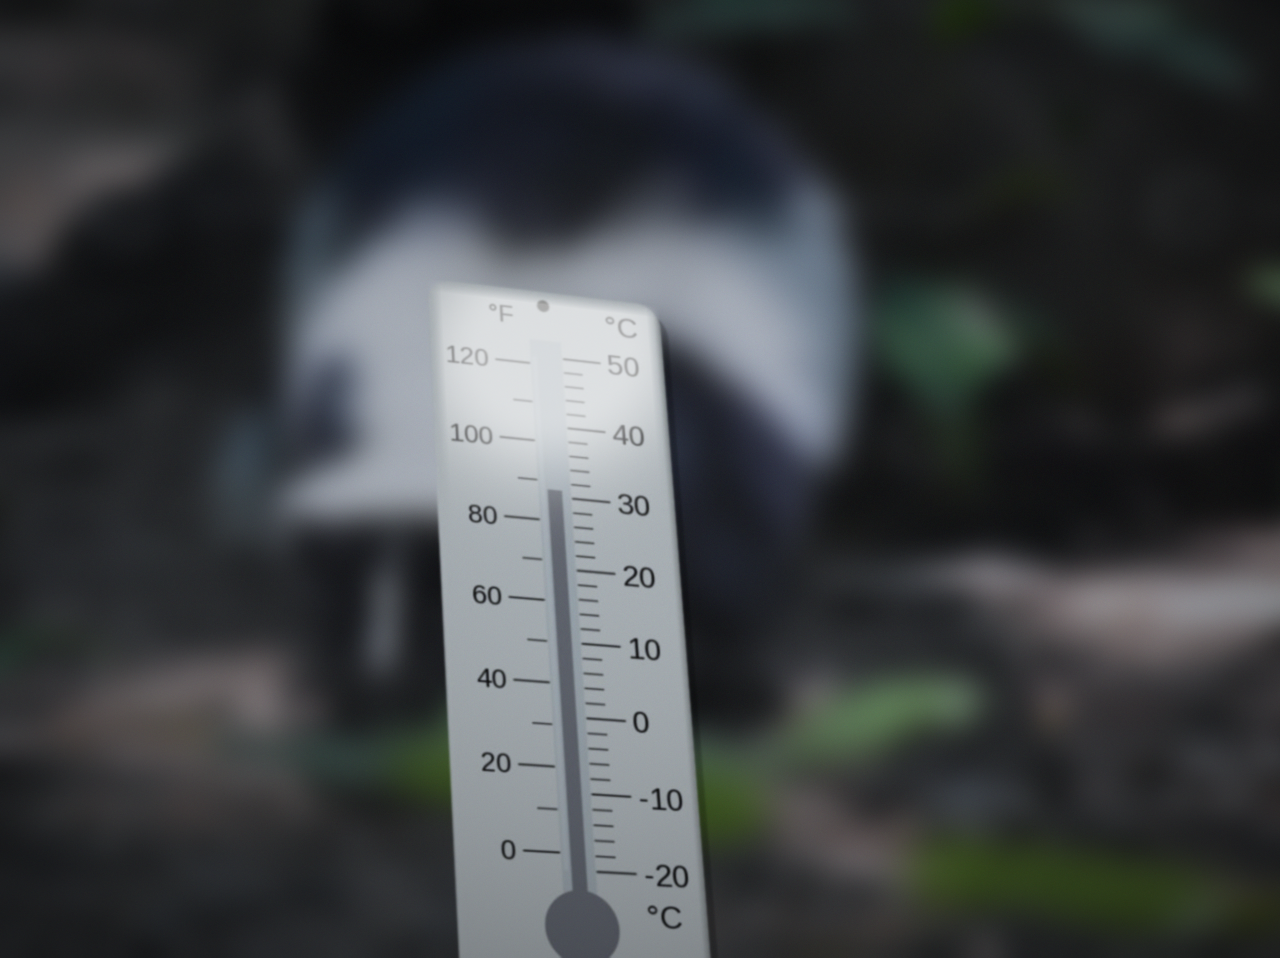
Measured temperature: 31 °C
